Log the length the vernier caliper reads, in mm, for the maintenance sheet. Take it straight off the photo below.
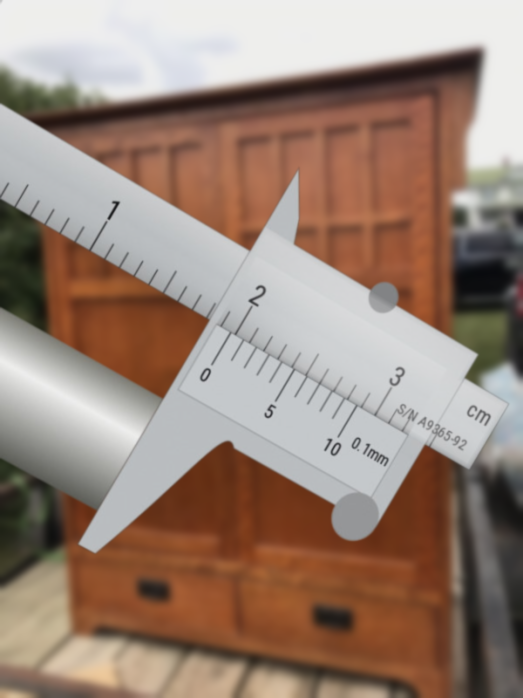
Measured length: 19.7 mm
